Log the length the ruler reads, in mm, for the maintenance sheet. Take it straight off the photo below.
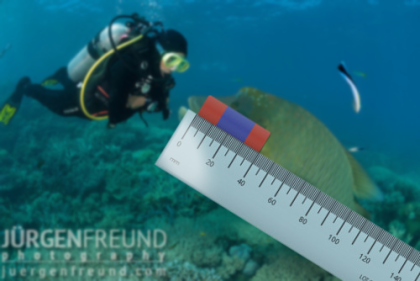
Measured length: 40 mm
